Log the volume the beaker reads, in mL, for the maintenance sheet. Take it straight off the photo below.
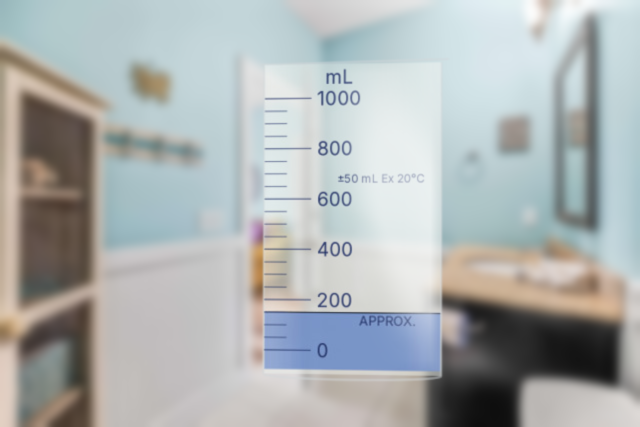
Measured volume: 150 mL
